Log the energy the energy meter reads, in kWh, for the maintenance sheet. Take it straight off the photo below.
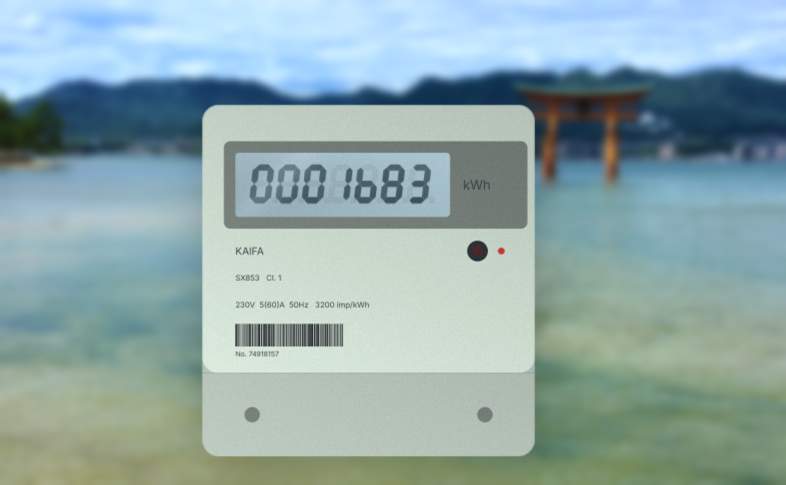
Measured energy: 1683 kWh
